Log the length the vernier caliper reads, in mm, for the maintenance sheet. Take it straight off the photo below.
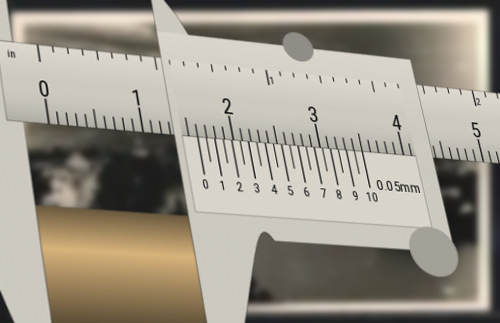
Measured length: 16.0 mm
